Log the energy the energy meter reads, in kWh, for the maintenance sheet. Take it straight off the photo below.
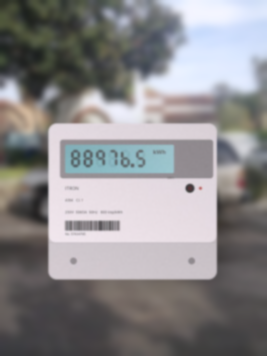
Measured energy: 88976.5 kWh
